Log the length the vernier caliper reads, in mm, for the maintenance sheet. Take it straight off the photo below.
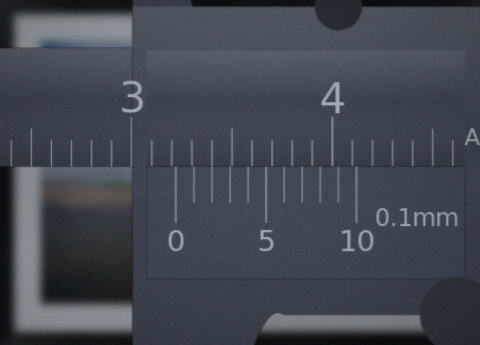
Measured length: 32.2 mm
